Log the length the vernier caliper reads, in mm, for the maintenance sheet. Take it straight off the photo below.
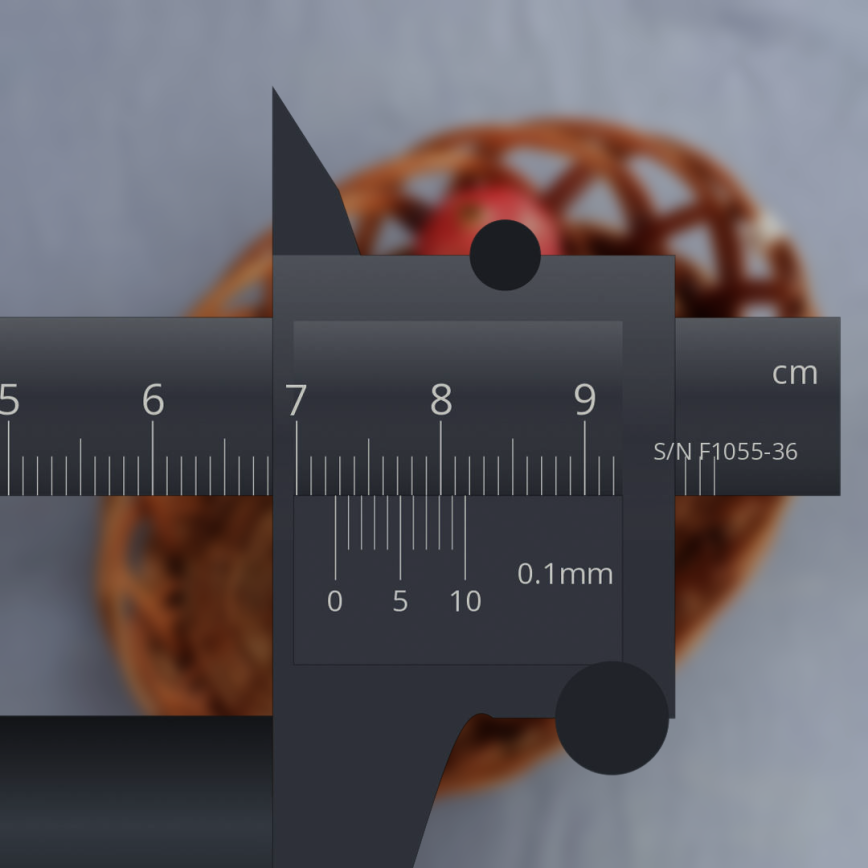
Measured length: 72.7 mm
